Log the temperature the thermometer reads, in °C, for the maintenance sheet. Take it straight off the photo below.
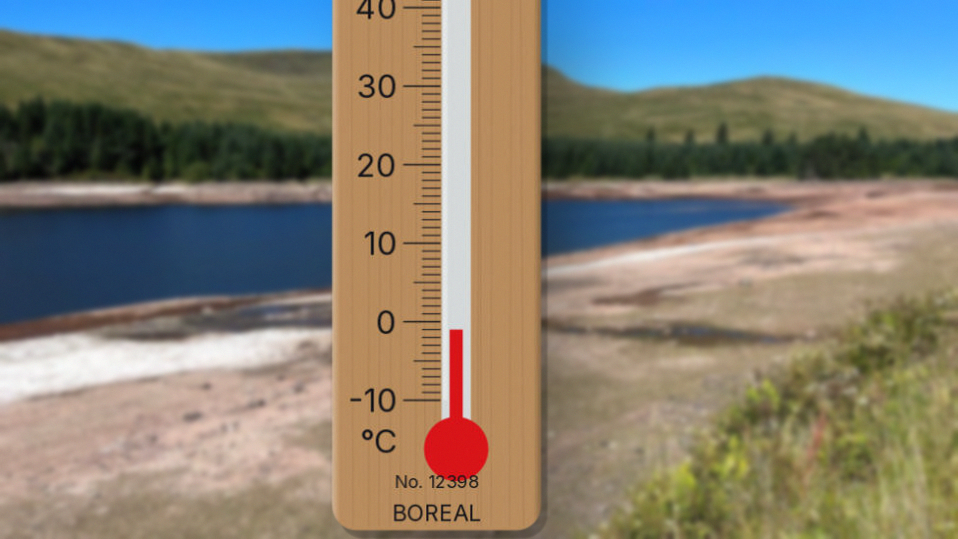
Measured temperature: -1 °C
